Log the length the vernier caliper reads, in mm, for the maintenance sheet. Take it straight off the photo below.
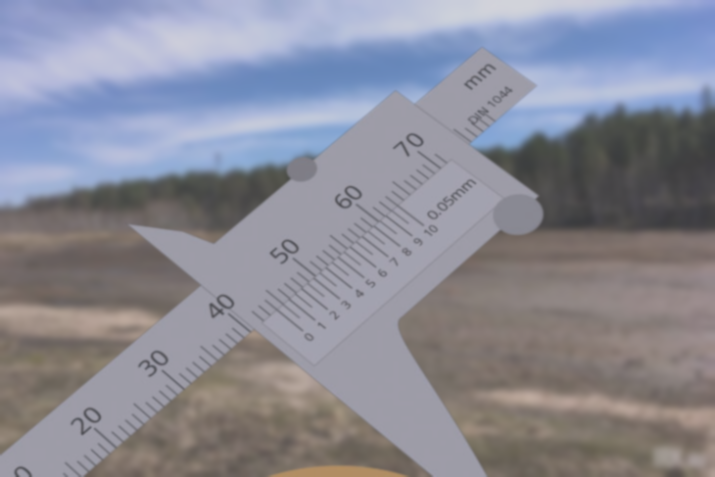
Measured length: 44.0 mm
